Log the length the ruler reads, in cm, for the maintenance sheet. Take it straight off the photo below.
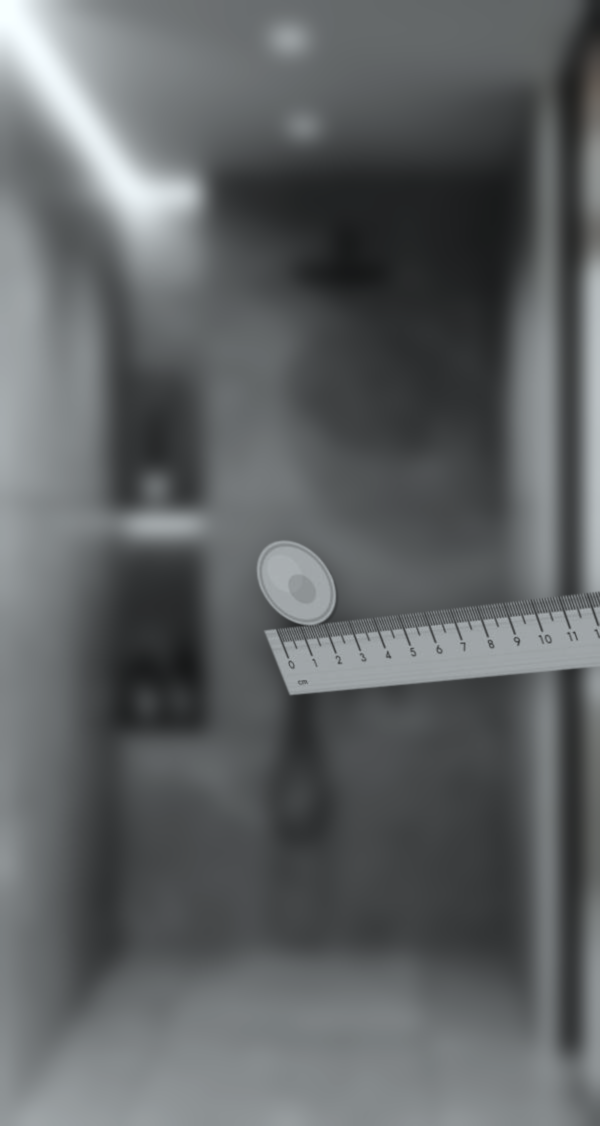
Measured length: 3 cm
